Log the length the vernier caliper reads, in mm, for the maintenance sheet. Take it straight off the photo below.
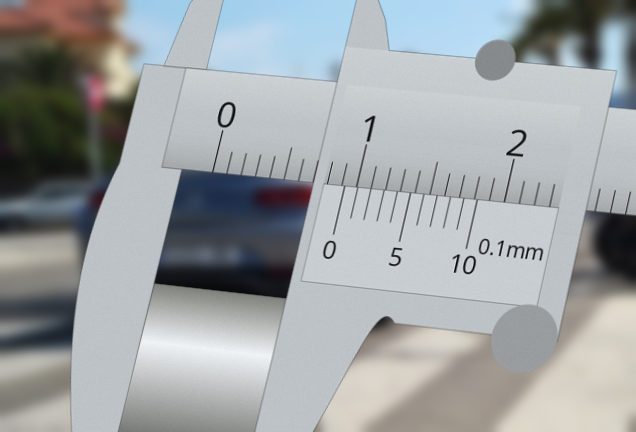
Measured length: 9.2 mm
